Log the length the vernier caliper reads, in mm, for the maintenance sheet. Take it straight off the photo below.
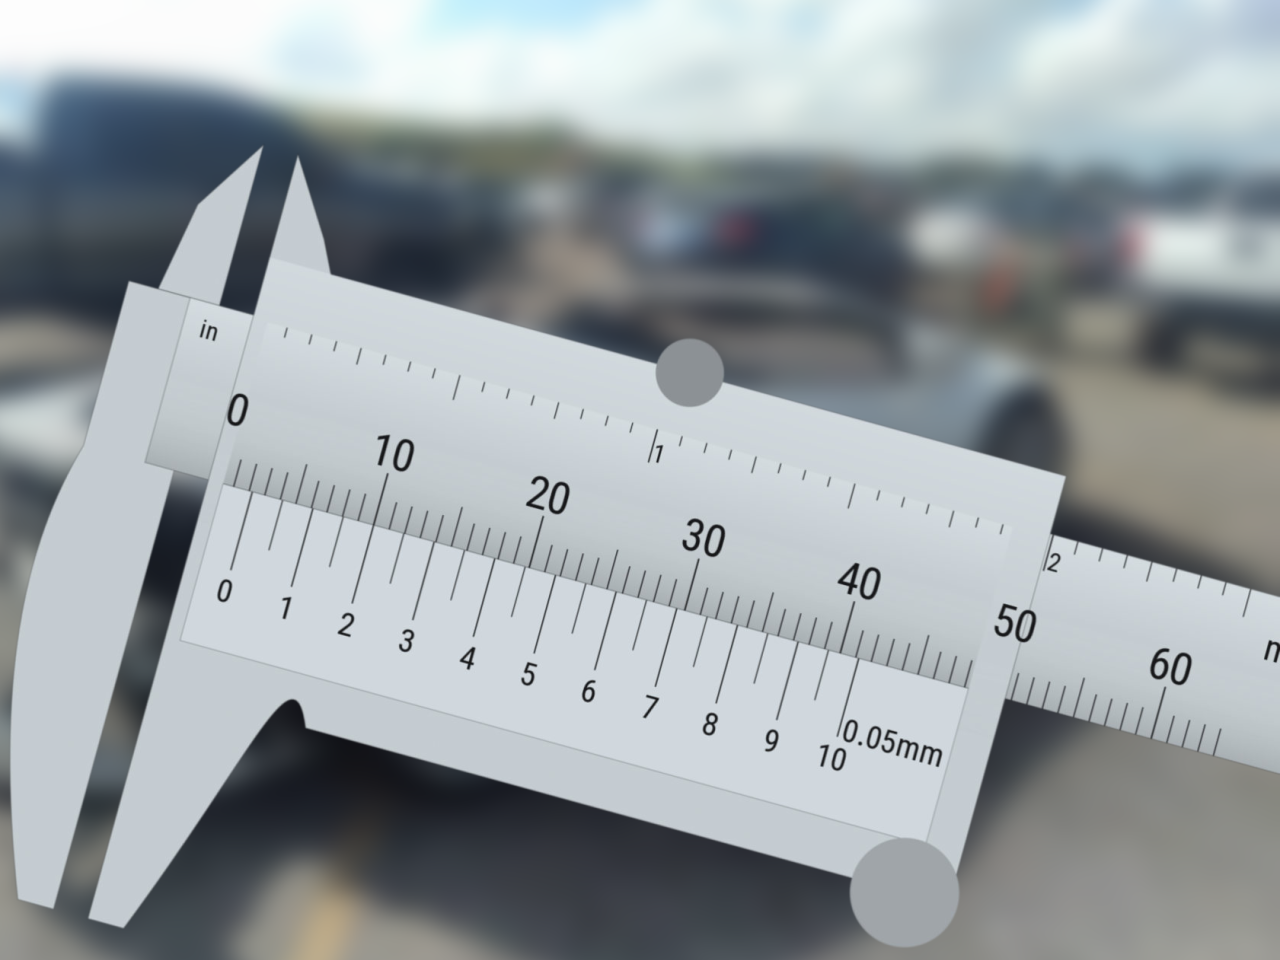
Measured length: 2.2 mm
